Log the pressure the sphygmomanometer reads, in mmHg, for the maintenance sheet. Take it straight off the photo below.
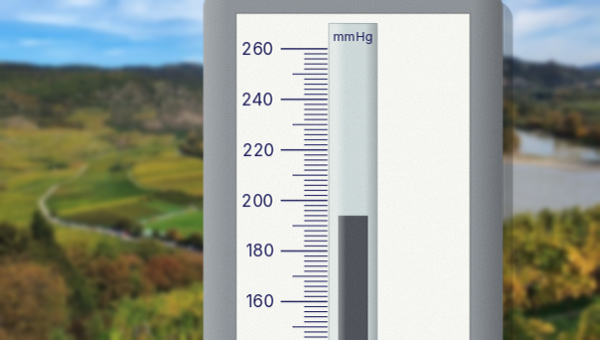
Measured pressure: 194 mmHg
